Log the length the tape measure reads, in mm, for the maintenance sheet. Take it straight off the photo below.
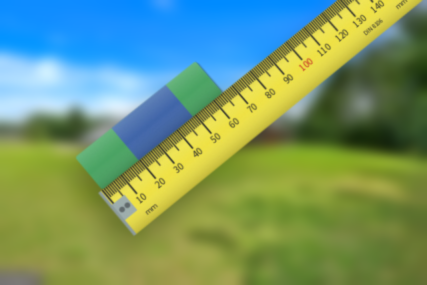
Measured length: 65 mm
